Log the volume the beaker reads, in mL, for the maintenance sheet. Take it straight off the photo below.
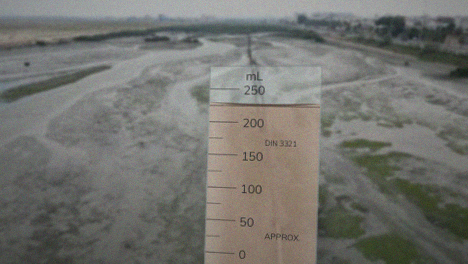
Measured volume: 225 mL
